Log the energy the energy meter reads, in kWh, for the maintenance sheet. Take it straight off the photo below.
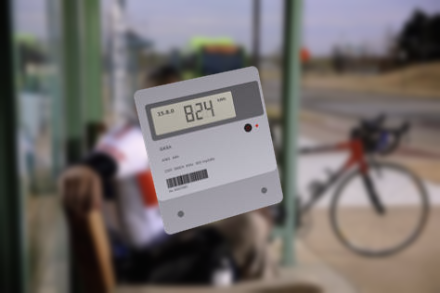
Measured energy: 824 kWh
